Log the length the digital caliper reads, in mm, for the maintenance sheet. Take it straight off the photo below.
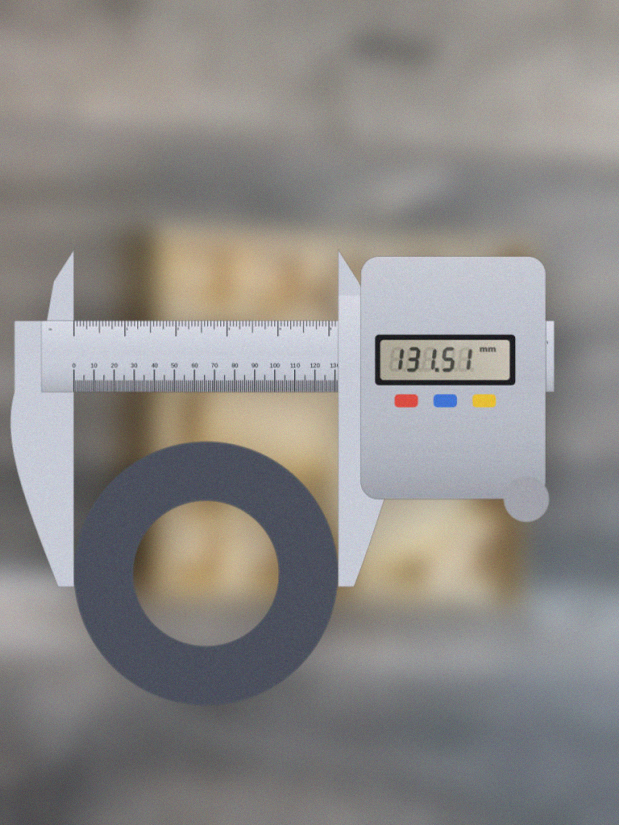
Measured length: 131.51 mm
